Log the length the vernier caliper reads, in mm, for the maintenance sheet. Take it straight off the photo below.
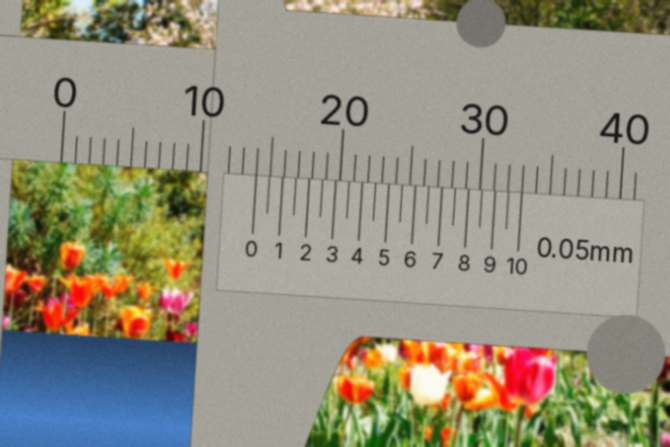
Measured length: 14.0 mm
